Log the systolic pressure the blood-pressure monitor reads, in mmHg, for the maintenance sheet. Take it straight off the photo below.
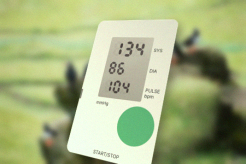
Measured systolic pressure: 134 mmHg
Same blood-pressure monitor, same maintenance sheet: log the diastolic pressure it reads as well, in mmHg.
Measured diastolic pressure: 86 mmHg
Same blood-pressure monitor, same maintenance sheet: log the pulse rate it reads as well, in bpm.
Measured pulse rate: 104 bpm
